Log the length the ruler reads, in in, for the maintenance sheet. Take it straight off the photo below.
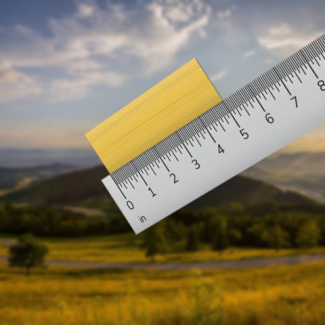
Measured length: 5 in
